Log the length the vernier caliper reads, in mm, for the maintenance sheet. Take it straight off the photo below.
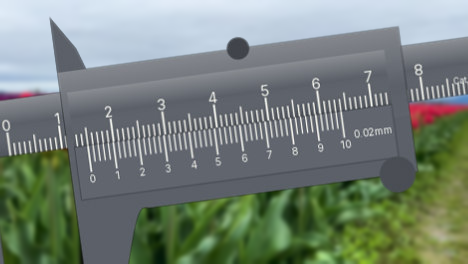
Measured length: 15.0 mm
